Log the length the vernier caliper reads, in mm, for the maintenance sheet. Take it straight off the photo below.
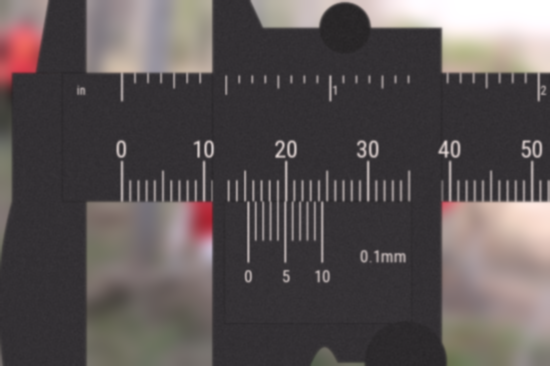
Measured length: 15.4 mm
